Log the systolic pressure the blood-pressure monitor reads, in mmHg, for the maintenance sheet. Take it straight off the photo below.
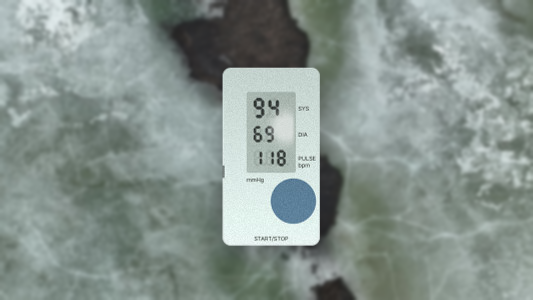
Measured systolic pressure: 94 mmHg
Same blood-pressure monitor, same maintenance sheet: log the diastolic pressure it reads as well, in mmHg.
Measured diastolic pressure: 69 mmHg
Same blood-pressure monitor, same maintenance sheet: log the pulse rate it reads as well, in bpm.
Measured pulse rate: 118 bpm
